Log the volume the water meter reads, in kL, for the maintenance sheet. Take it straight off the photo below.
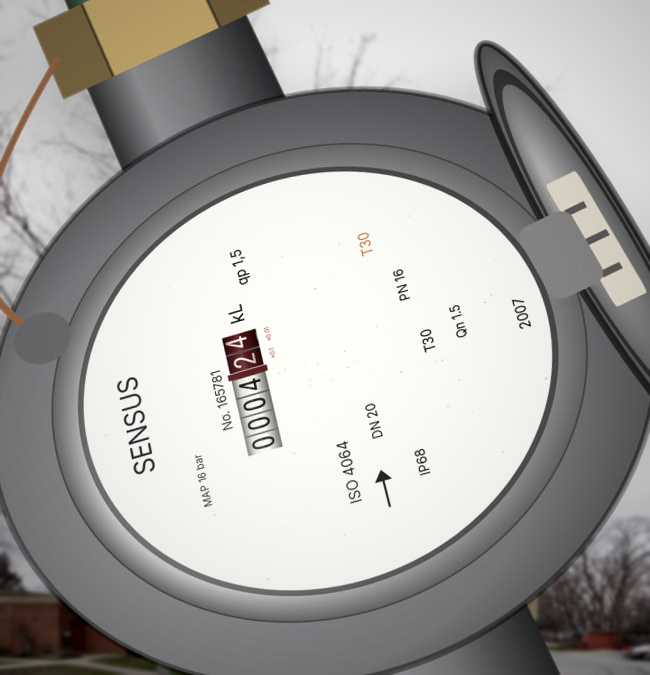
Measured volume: 4.24 kL
